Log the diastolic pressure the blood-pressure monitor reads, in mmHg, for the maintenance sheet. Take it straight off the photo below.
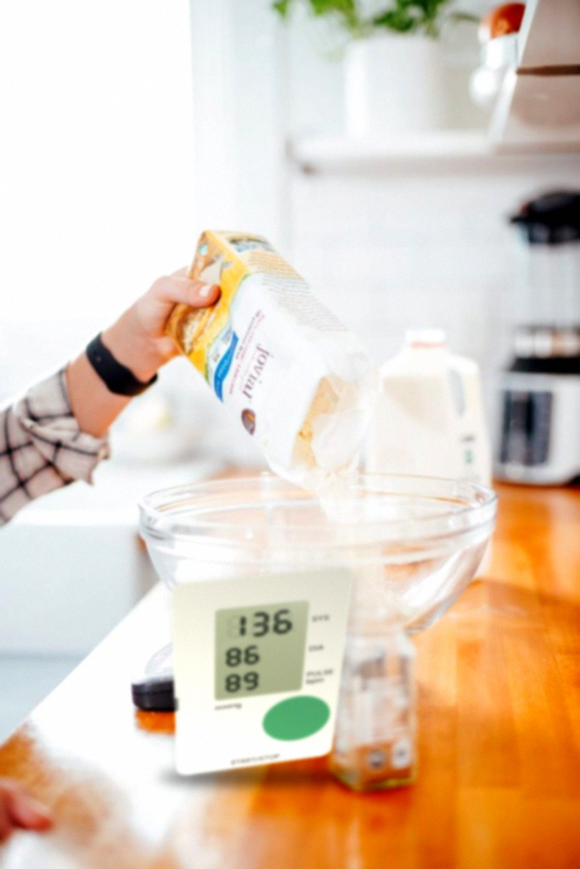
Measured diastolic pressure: 86 mmHg
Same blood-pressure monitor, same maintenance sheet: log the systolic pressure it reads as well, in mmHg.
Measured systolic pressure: 136 mmHg
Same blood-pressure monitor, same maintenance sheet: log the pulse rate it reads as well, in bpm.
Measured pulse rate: 89 bpm
